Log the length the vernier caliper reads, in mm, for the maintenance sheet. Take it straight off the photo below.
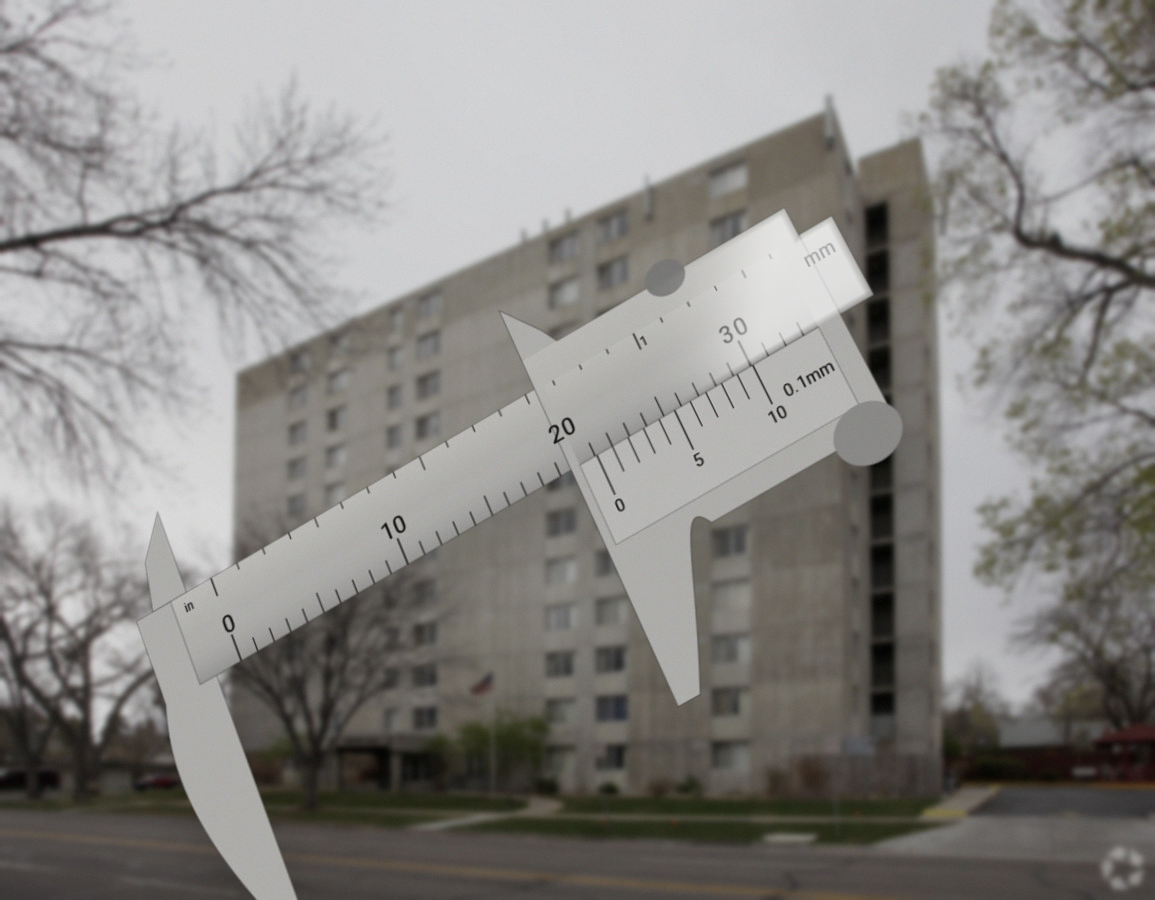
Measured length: 21.1 mm
